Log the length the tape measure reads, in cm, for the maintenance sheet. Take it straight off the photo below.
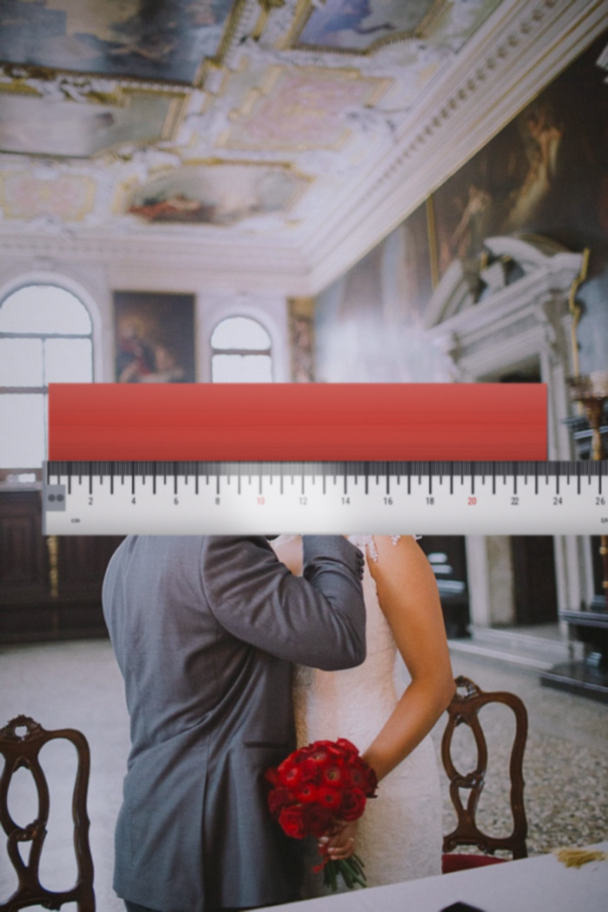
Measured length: 23.5 cm
